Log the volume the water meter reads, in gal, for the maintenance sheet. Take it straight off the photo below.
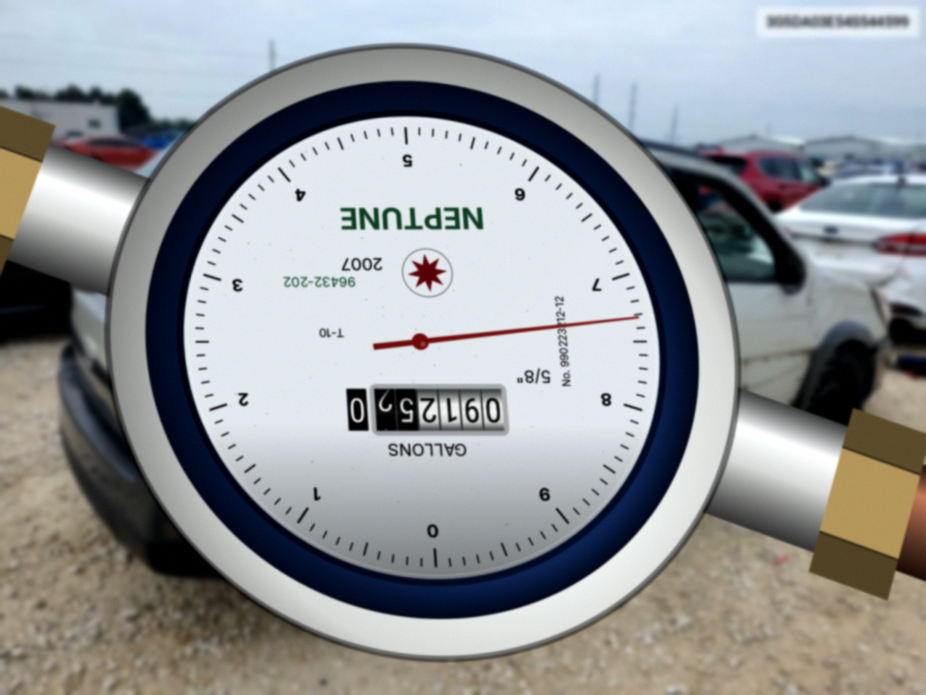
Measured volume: 912517.3 gal
